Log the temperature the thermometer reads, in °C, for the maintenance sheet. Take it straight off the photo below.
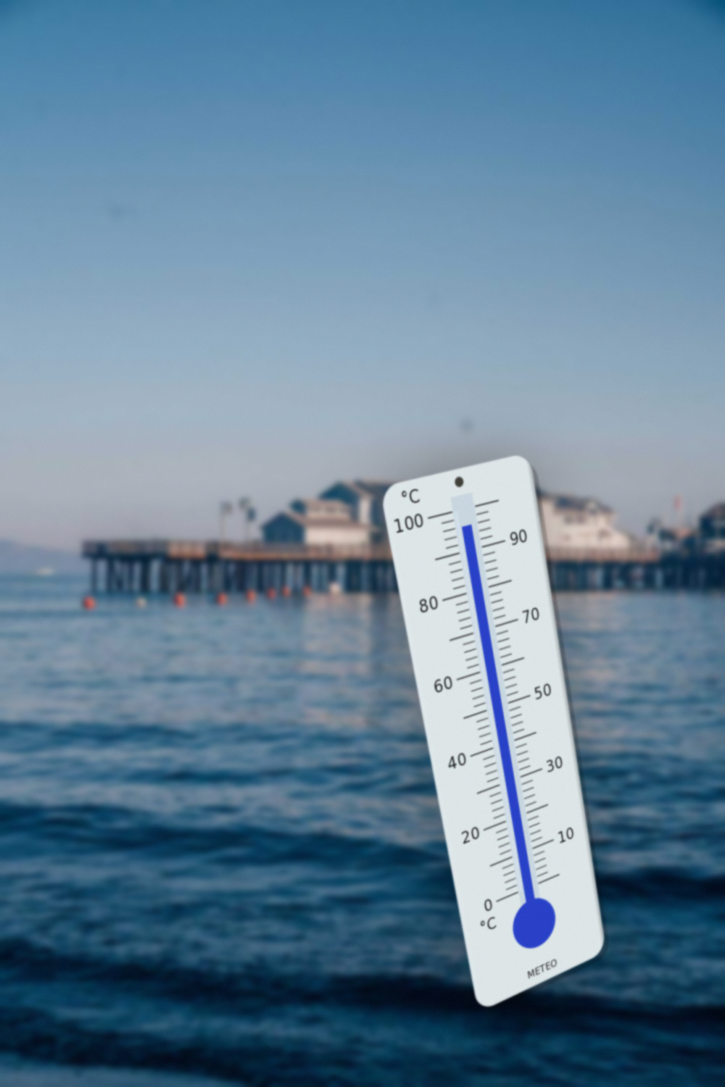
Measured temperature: 96 °C
